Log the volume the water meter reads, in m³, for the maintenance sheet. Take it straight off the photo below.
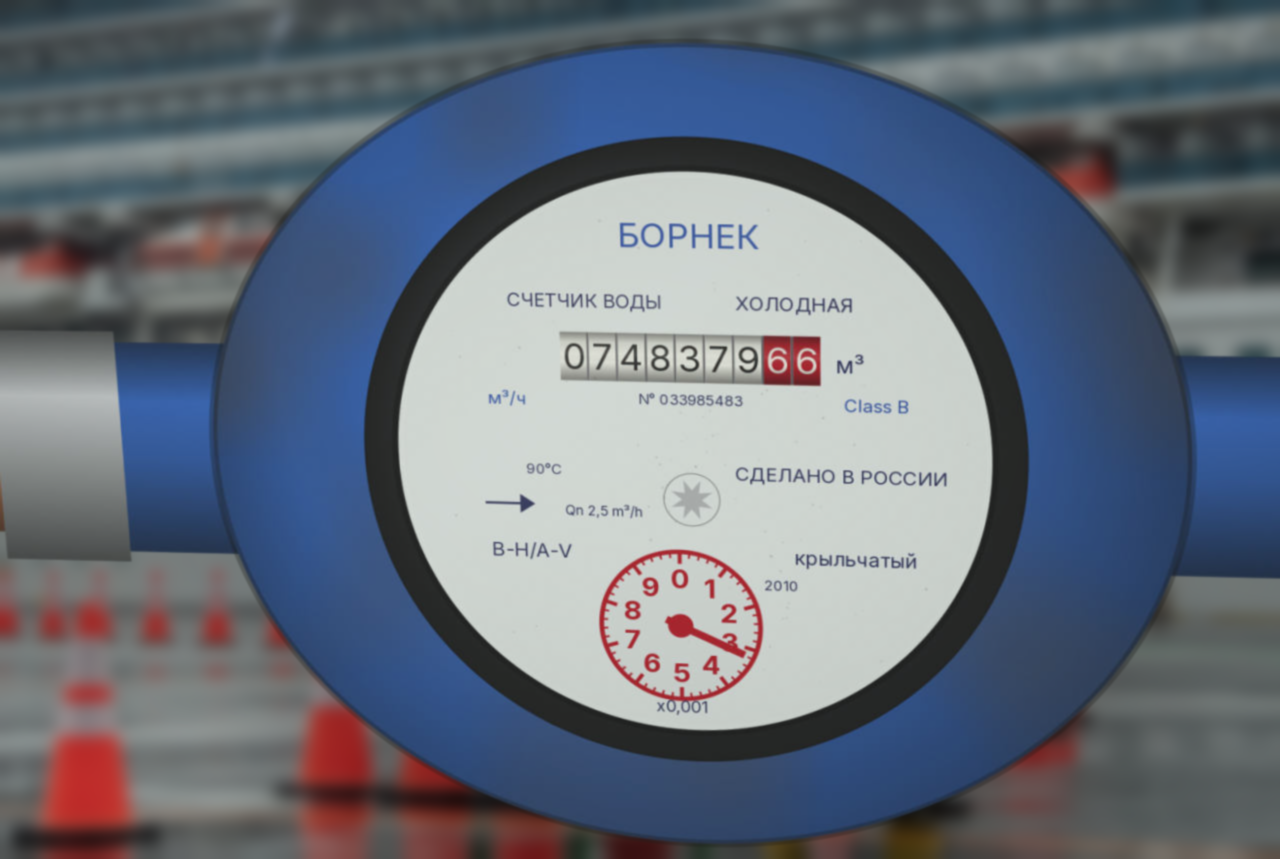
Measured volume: 748379.663 m³
